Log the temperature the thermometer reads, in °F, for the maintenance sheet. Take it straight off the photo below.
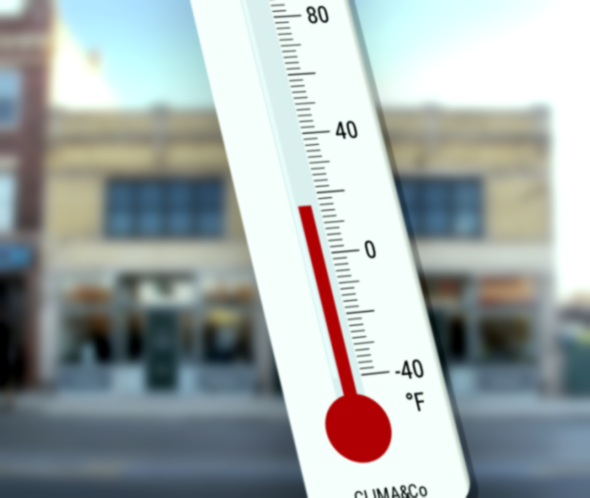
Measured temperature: 16 °F
